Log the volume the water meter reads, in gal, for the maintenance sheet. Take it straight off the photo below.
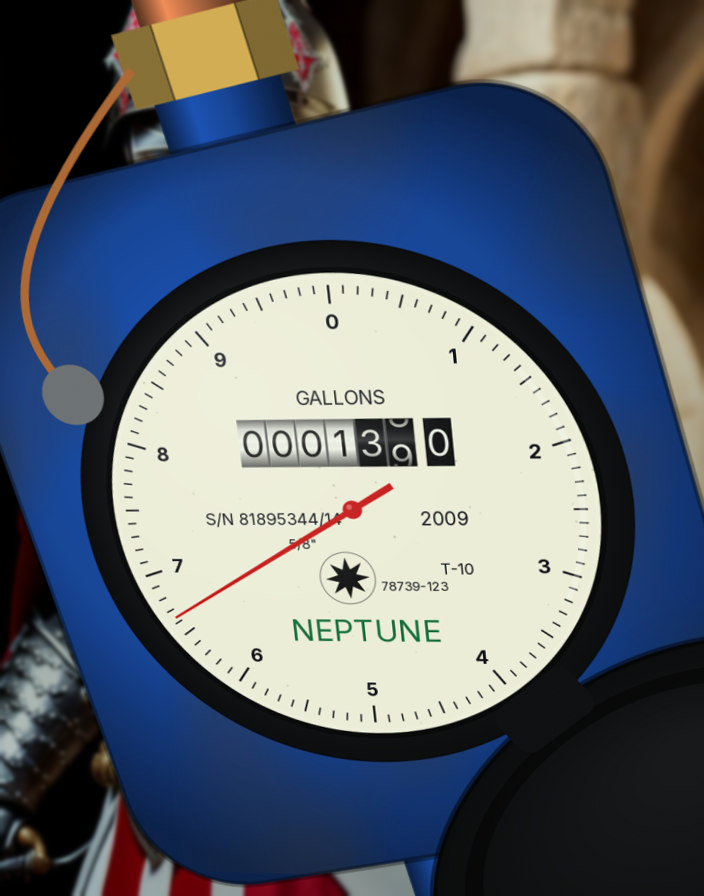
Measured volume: 1386.6 gal
